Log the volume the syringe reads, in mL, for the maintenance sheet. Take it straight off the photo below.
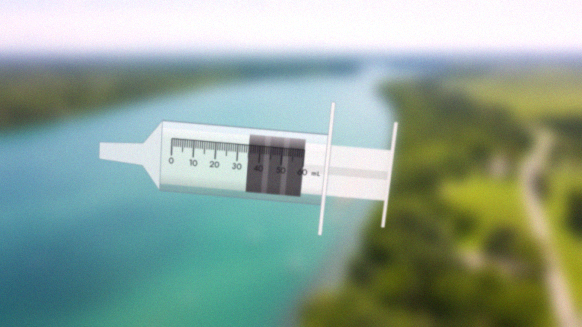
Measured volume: 35 mL
